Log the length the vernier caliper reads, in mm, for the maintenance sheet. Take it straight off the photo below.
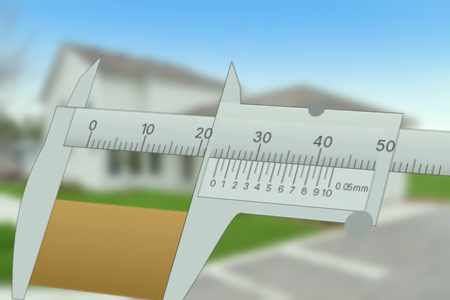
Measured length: 23.8 mm
